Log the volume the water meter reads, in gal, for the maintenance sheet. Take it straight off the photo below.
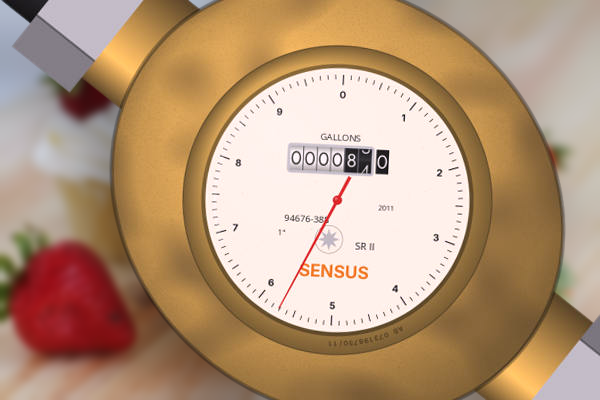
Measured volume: 835.7 gal
